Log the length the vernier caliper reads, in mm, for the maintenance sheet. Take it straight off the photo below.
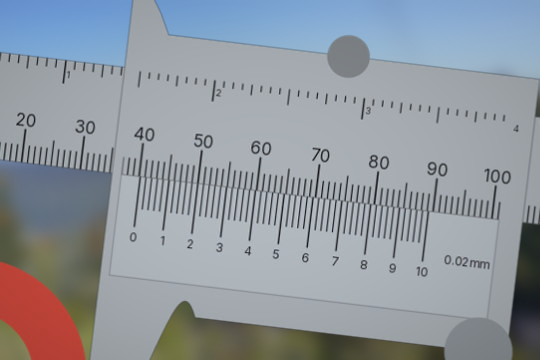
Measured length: 40.2 mm
